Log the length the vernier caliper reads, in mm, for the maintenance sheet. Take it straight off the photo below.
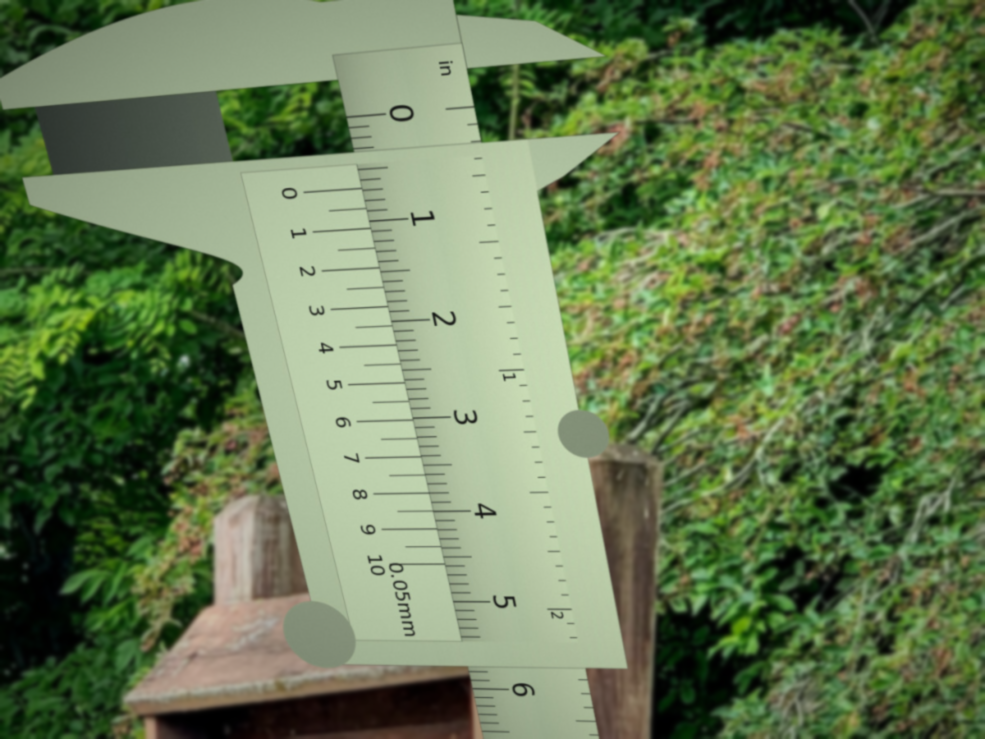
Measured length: 6.8 mm
